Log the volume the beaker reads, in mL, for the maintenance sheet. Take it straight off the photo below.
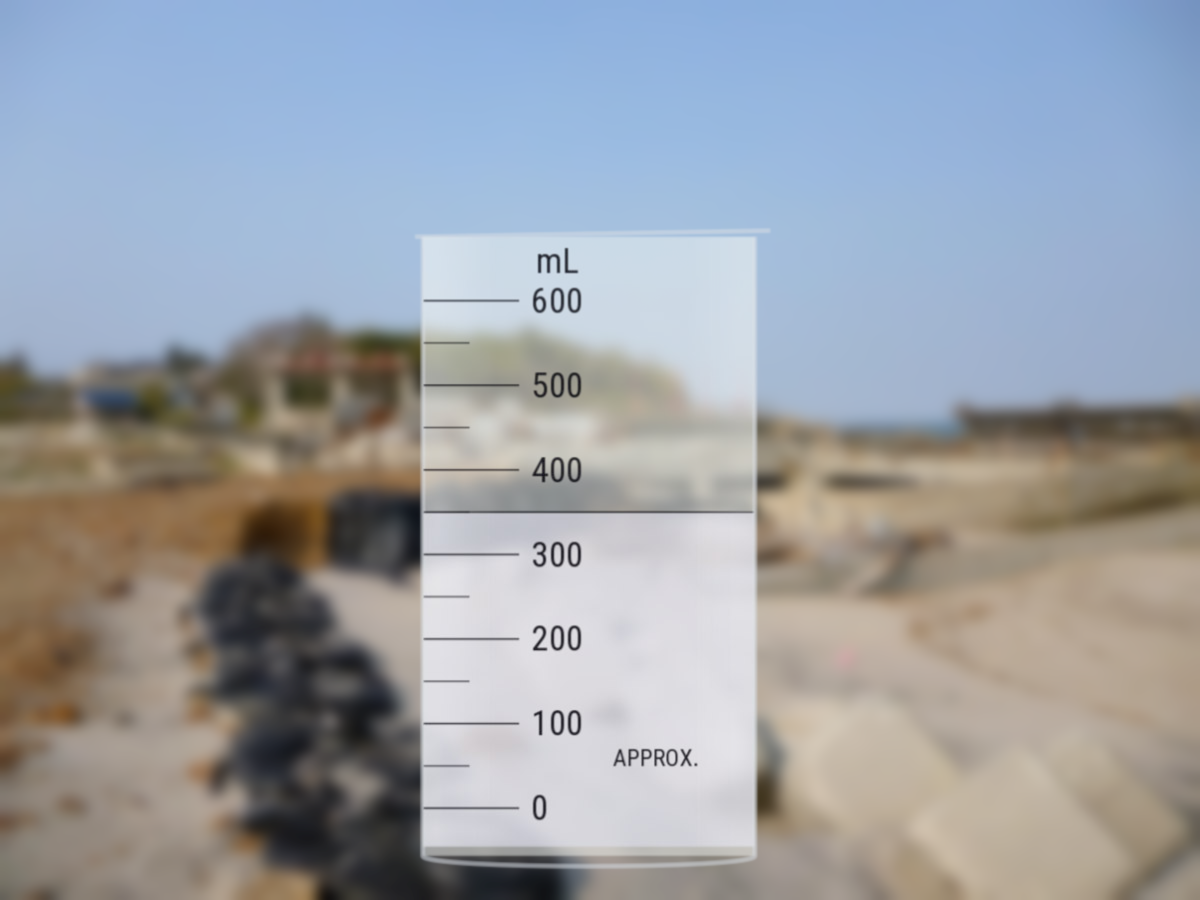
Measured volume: 350 mL
